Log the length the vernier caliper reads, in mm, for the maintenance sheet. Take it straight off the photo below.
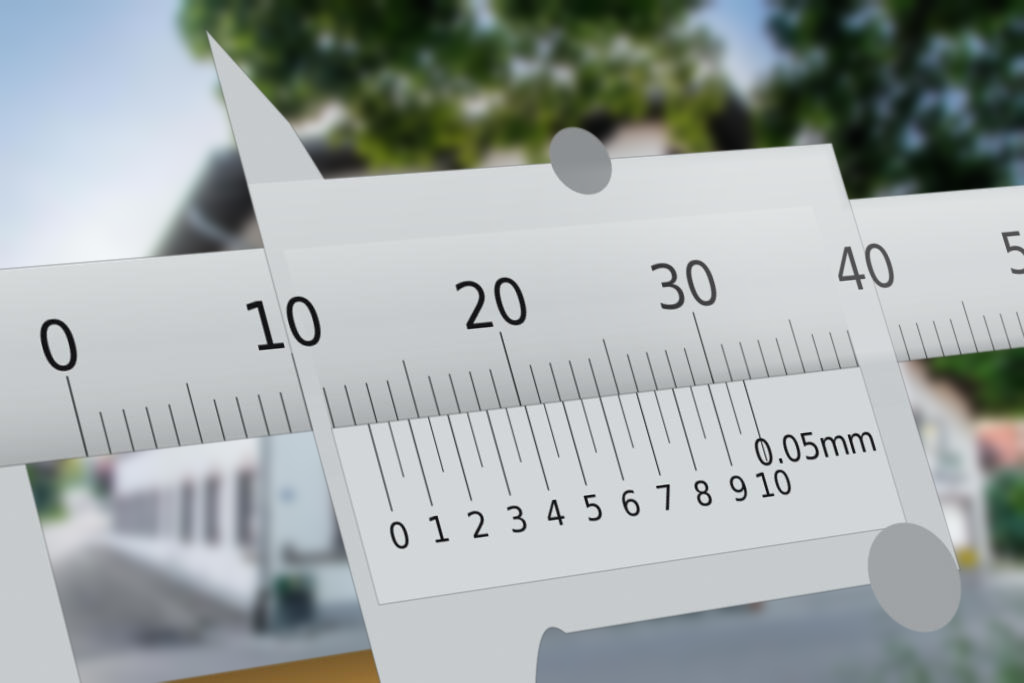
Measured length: 12.6 mm
